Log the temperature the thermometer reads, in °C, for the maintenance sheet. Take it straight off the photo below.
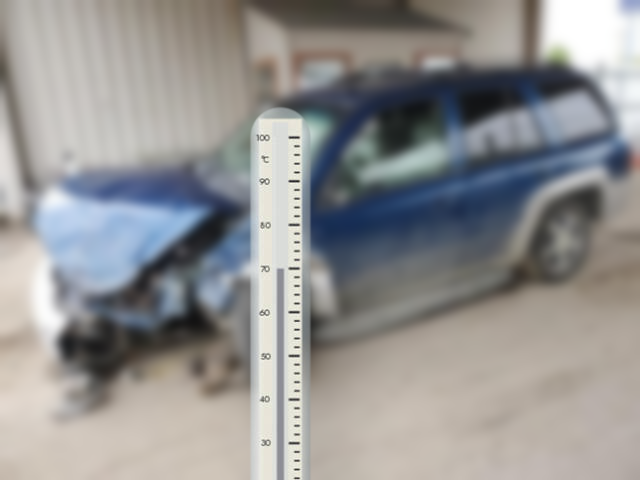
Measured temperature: 70 °C
